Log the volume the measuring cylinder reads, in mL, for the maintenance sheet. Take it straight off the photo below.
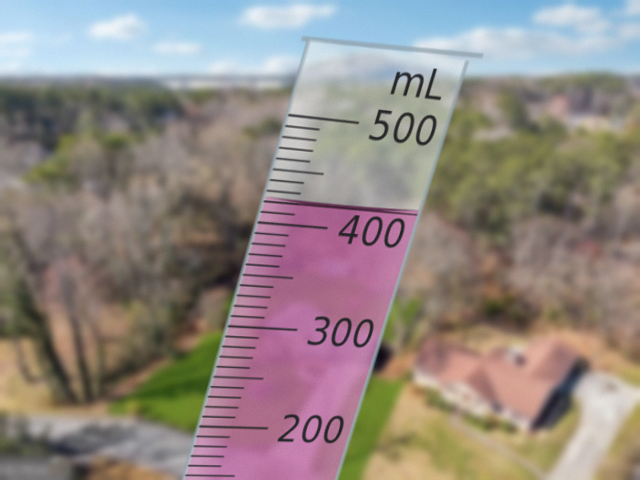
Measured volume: 420 mL
